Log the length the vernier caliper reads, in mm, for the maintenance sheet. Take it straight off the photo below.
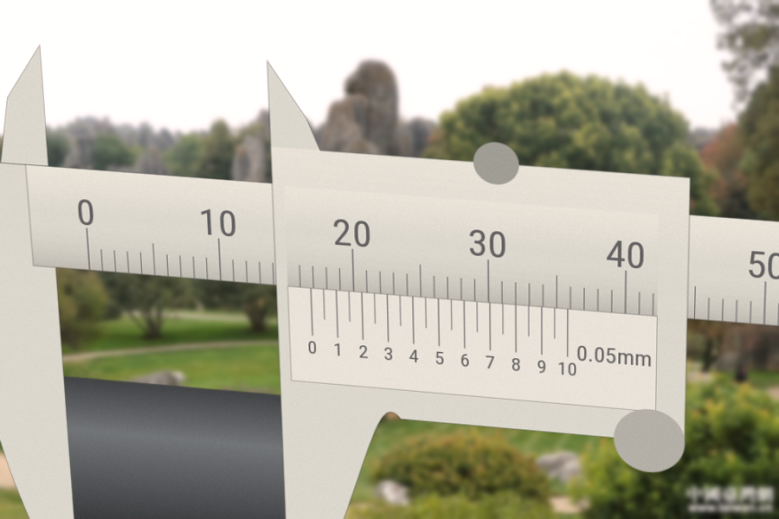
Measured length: 16.8 mm
